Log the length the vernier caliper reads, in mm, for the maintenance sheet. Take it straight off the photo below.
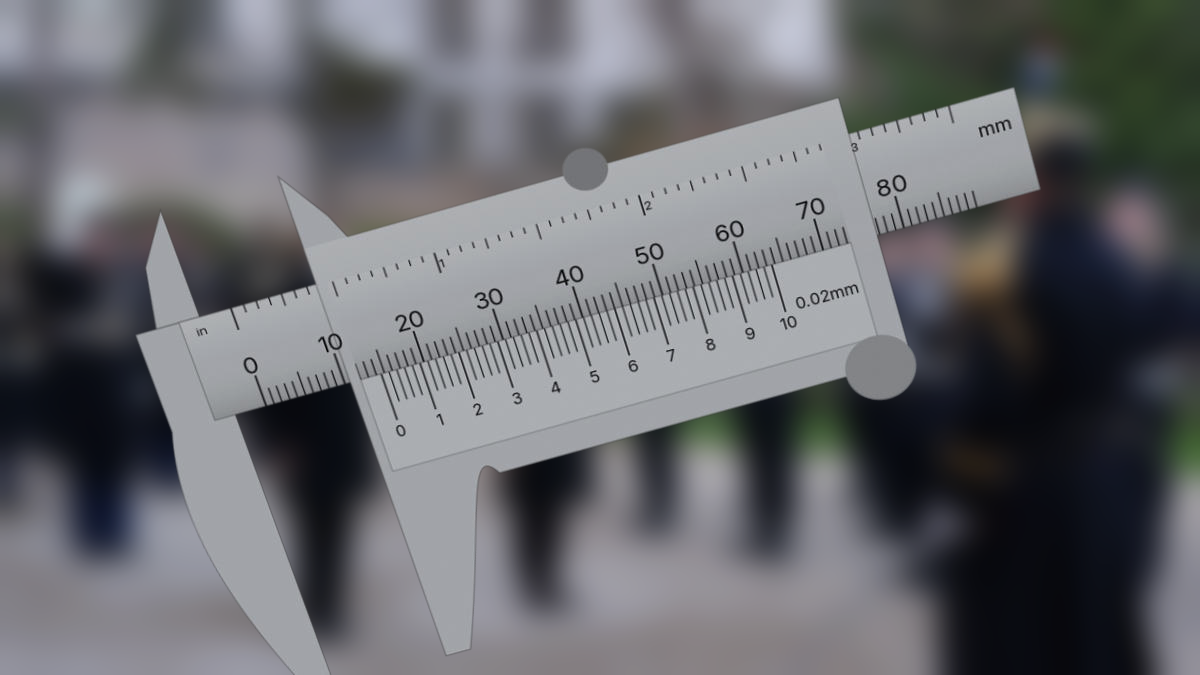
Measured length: 14.6 mm
